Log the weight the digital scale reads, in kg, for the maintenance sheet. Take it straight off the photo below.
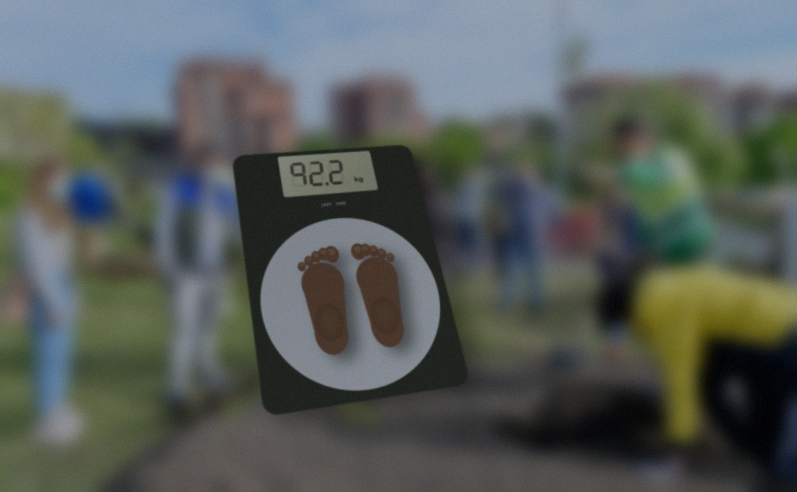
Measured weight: 92.2 kg
